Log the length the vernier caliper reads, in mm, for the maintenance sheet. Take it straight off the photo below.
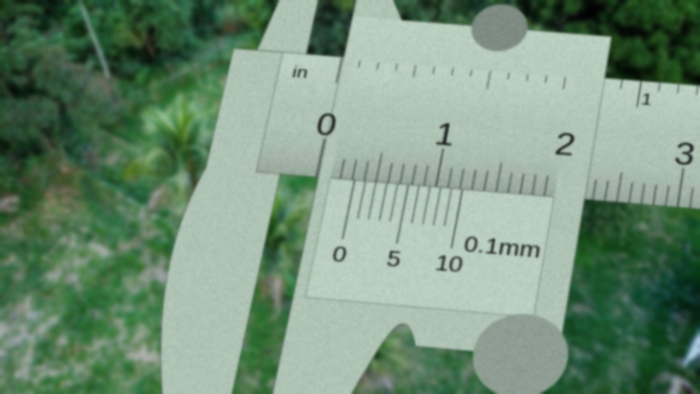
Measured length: 3.2 mm
